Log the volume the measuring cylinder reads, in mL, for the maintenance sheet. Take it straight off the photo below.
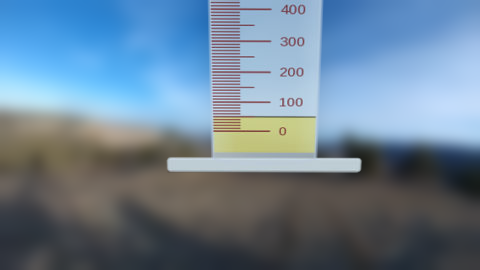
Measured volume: 50 mL
